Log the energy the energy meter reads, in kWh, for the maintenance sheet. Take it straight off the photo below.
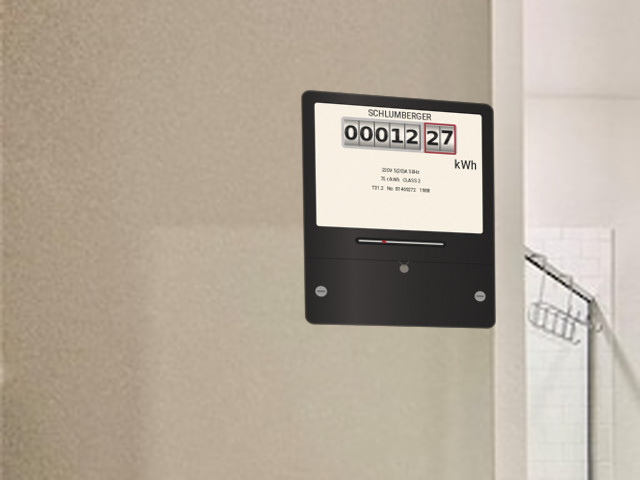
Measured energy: 12.27 kWh
